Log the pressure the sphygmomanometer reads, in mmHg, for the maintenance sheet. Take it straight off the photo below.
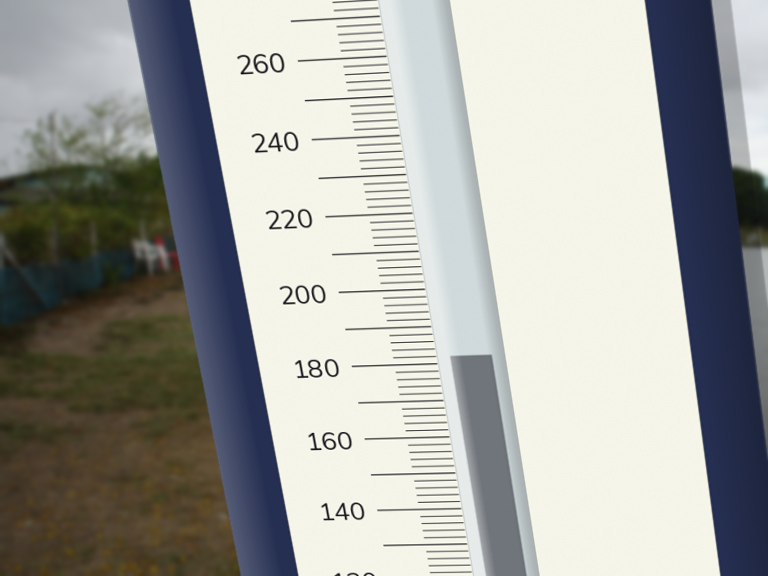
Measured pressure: 182 mmHg
